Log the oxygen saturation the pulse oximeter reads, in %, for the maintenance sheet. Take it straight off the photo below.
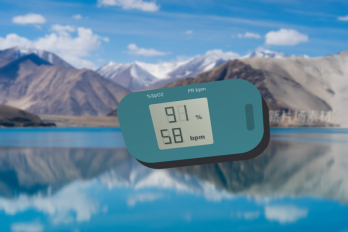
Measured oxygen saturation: 91 %
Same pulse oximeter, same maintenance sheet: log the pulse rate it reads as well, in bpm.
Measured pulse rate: 58 bpm
